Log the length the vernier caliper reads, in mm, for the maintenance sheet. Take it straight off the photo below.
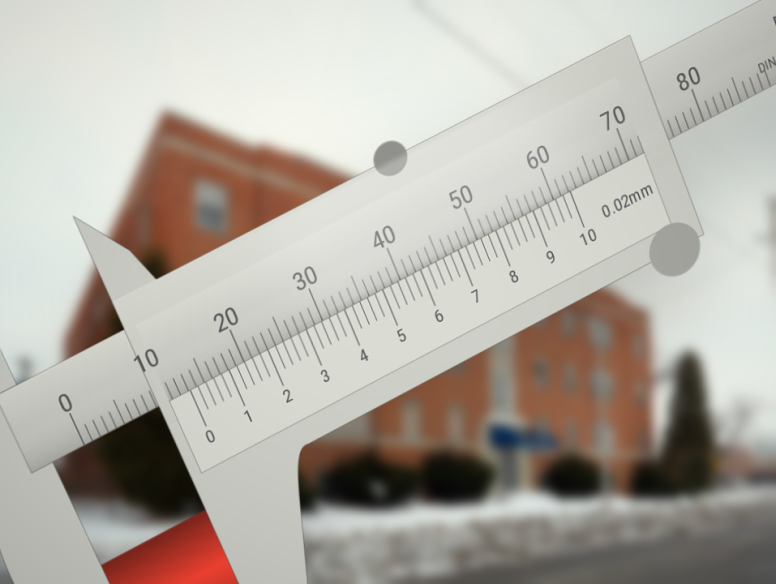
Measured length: 13.2 mm
